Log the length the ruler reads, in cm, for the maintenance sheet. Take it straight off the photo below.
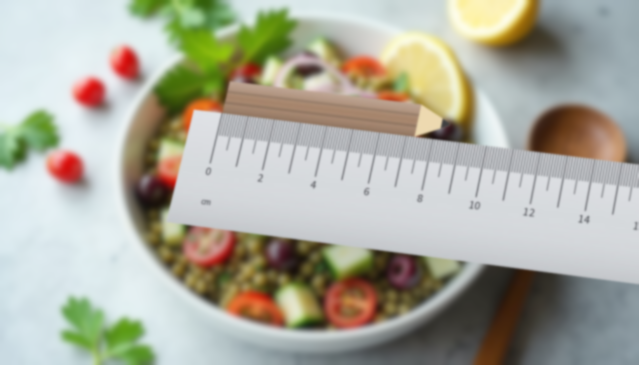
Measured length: 8.5 cm
